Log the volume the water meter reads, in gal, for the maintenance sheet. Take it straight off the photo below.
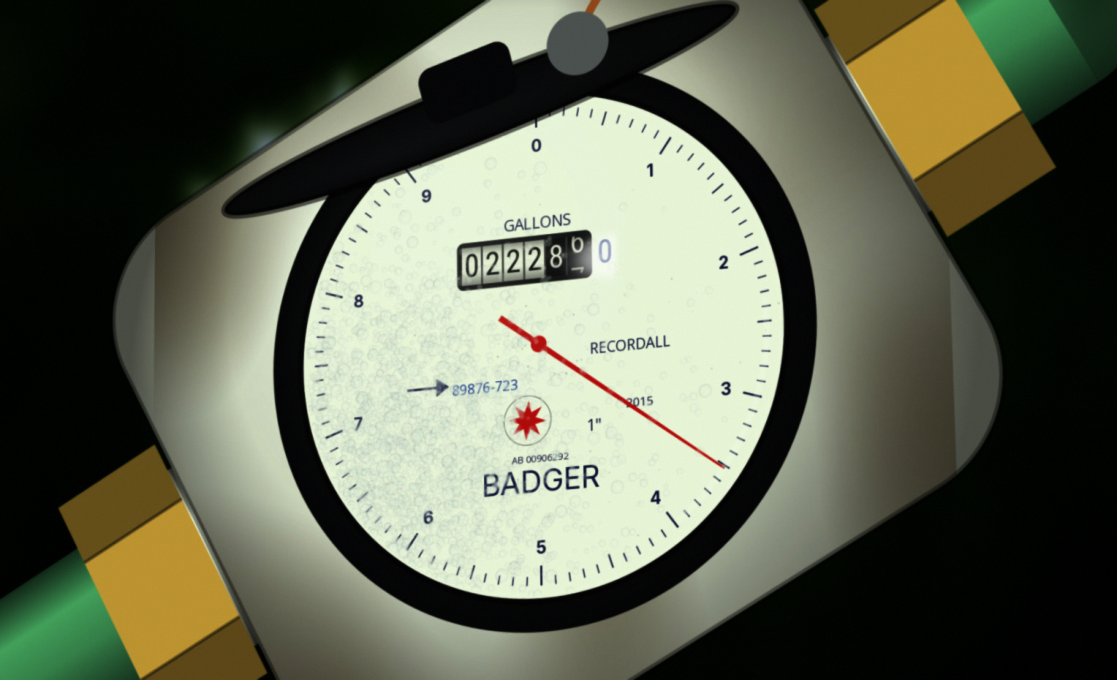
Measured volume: 222863.5 gal
